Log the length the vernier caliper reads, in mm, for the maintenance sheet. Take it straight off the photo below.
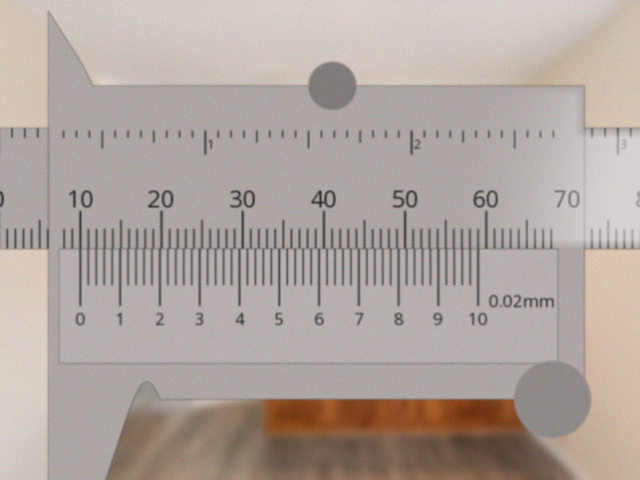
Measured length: 10.0 mm
